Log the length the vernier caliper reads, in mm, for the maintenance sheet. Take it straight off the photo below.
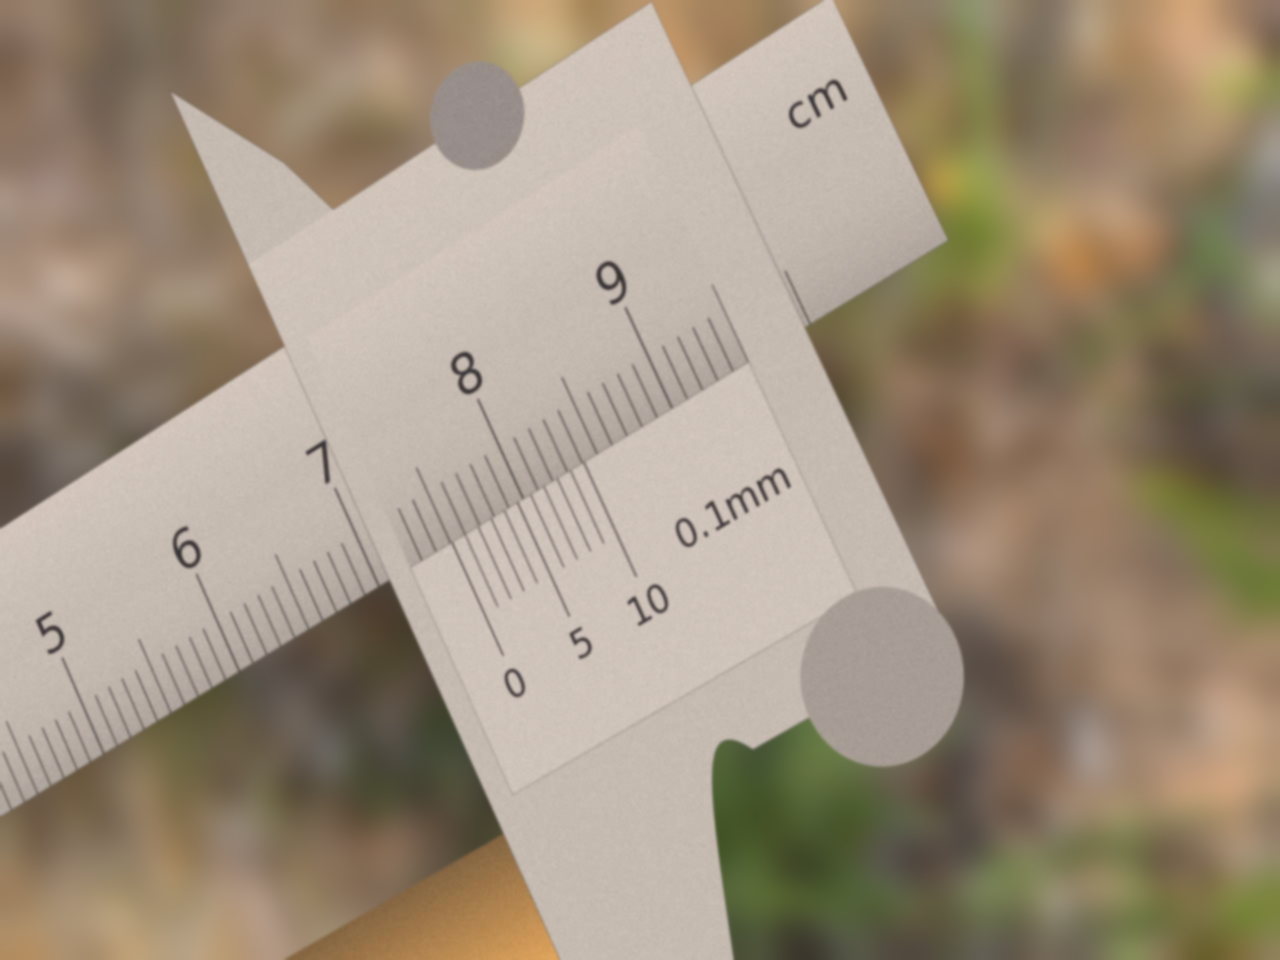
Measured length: 75.1 mm
